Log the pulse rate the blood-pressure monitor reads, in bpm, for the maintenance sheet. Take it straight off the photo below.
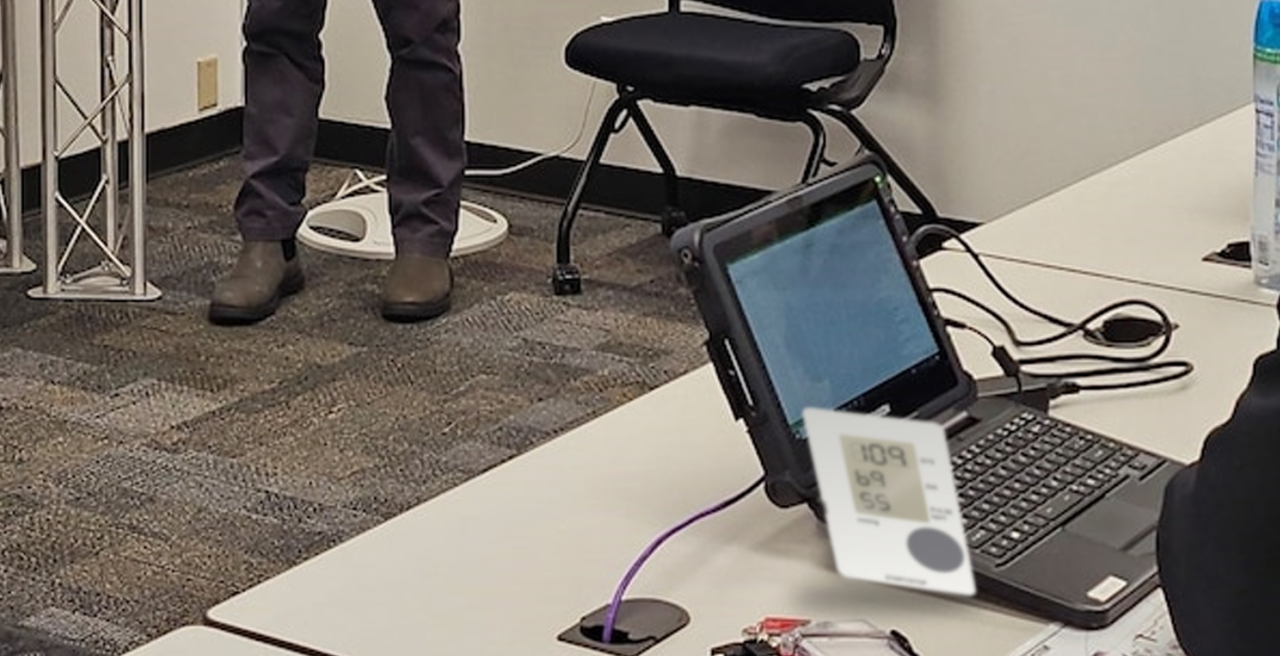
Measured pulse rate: 55 bpm
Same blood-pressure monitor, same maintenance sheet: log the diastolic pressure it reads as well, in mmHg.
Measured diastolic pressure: 69 mmHg
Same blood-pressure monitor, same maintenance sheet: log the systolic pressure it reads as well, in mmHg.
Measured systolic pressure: 109 mmHg
